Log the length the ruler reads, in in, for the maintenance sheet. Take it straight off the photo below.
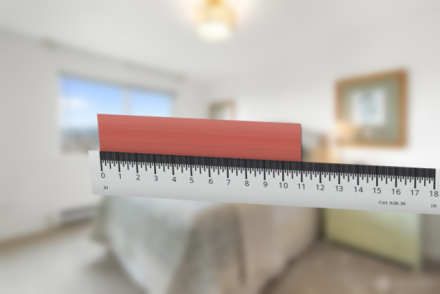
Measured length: 11 in
